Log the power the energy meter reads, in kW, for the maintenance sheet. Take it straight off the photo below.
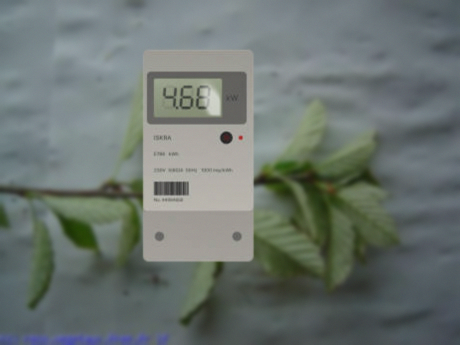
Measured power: 4.68 kW
